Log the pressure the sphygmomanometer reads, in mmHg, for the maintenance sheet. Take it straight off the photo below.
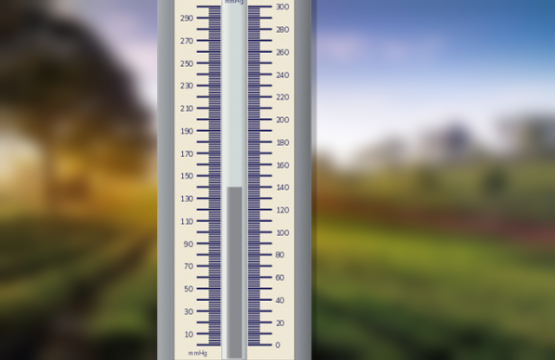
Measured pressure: 140 mmHg
